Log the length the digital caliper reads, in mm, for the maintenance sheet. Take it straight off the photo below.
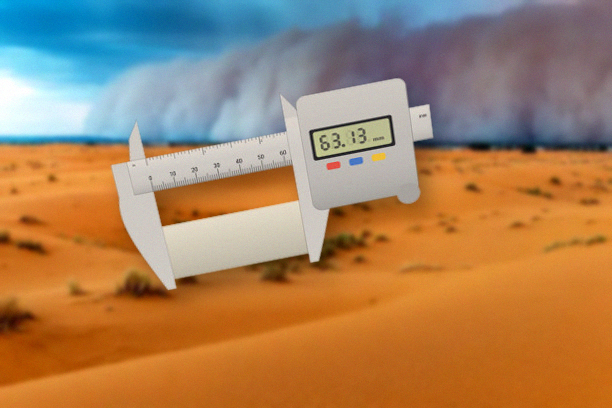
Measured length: 63.13 mm
